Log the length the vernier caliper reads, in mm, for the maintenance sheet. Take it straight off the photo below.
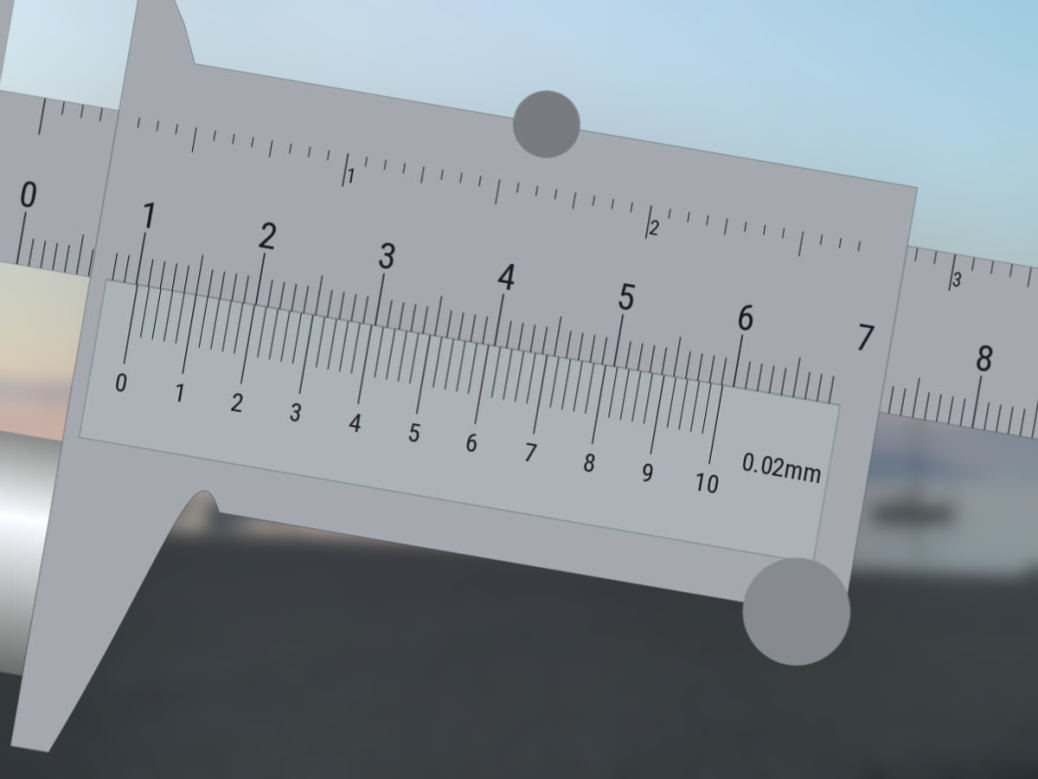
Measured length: 10.1 mm
